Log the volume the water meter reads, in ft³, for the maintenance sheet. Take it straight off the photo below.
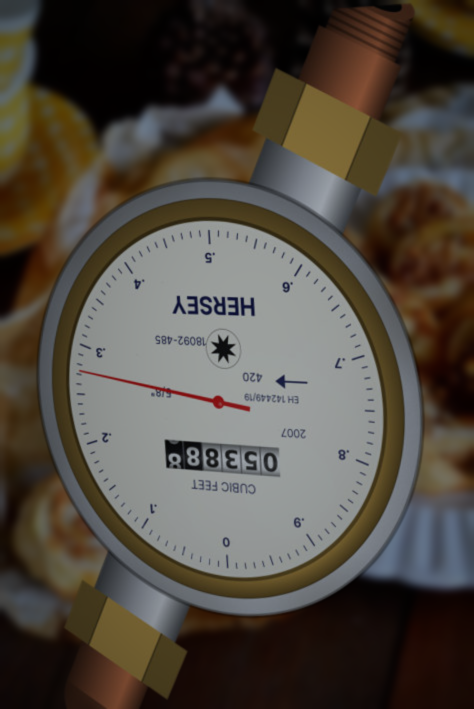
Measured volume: 53888.27 ft³
